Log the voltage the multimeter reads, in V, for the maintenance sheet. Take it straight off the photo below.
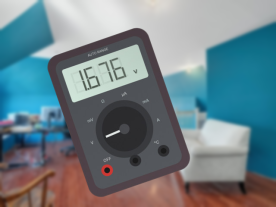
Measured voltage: 1.676 V
